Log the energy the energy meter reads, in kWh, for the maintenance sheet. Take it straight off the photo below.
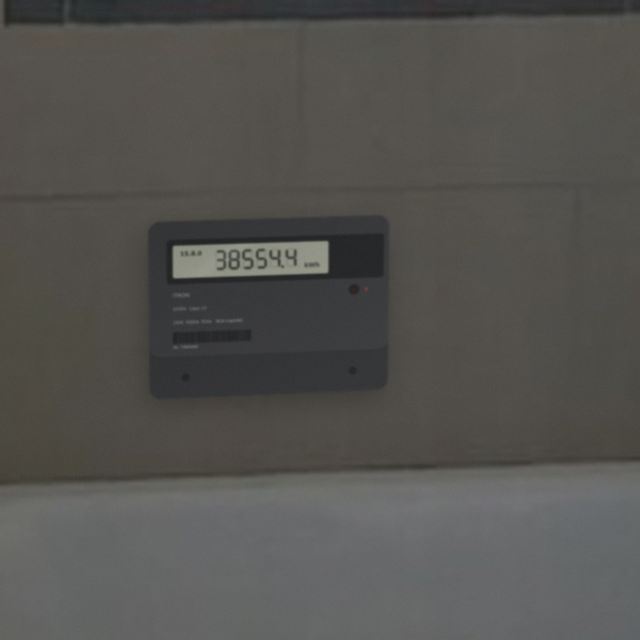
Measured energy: 38554.4 kWh
